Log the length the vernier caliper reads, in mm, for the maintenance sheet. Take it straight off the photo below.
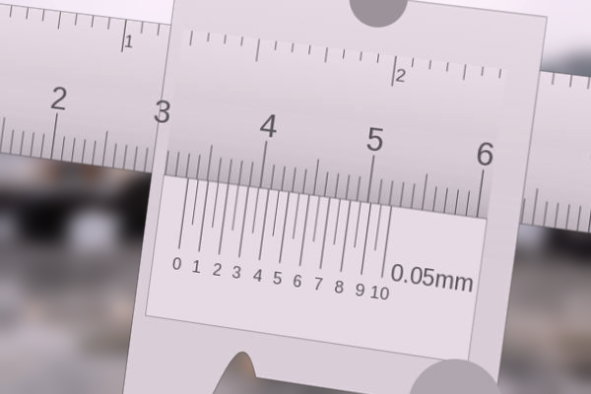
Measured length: 33.2 mm
